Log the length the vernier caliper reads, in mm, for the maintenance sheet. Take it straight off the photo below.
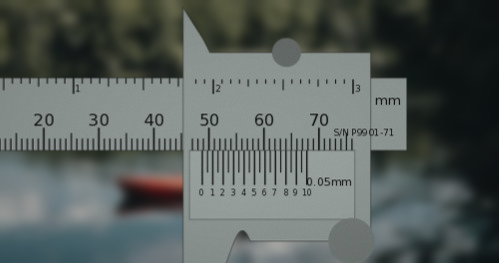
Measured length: 48.8 mm
